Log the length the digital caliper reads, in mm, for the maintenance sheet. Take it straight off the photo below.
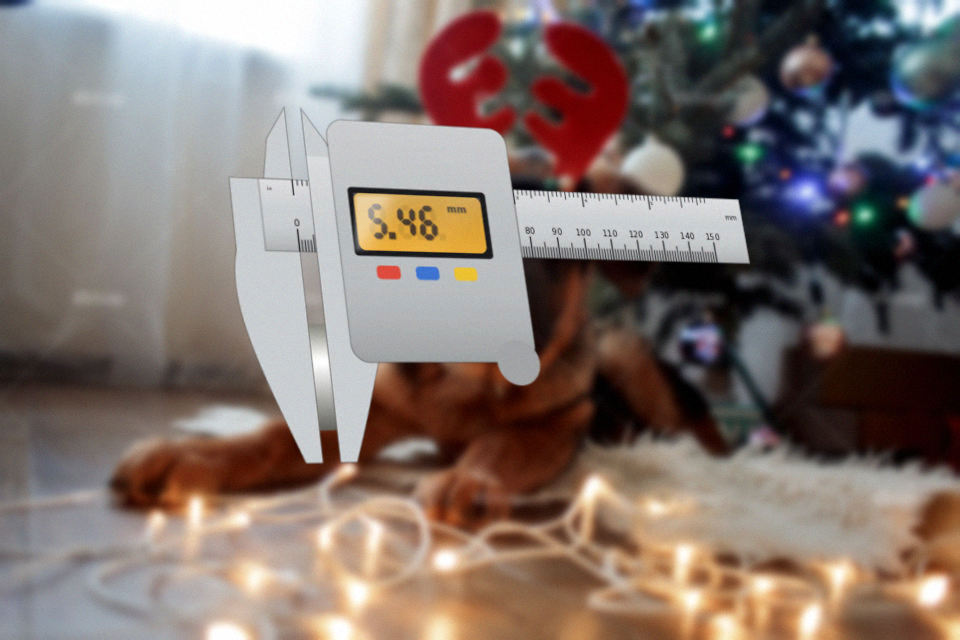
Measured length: 5.46 mm
